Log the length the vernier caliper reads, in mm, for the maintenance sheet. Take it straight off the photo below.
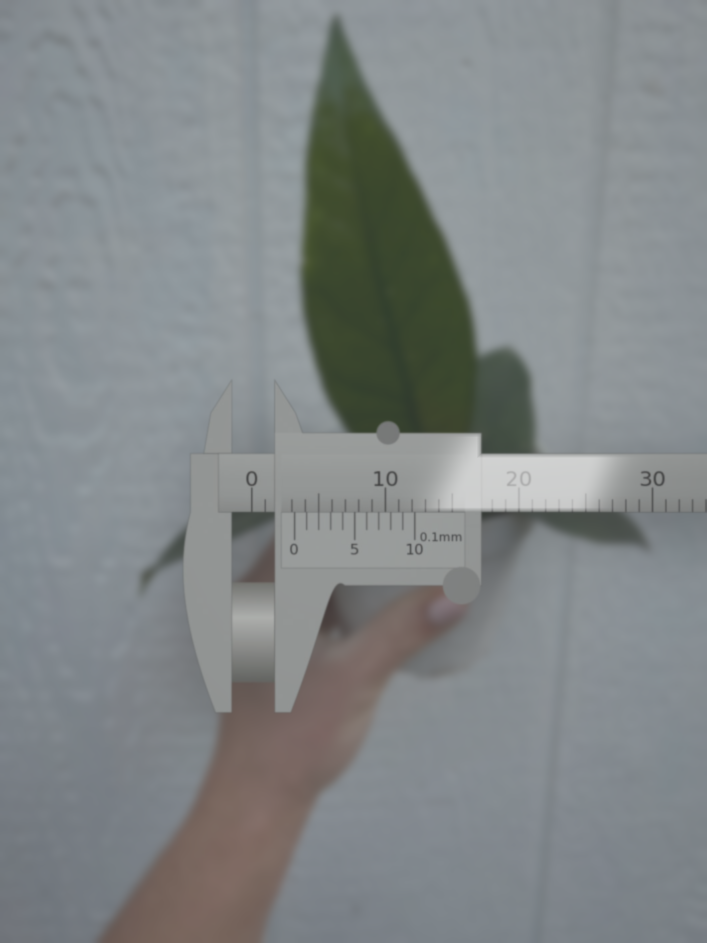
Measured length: 3.2 mm
